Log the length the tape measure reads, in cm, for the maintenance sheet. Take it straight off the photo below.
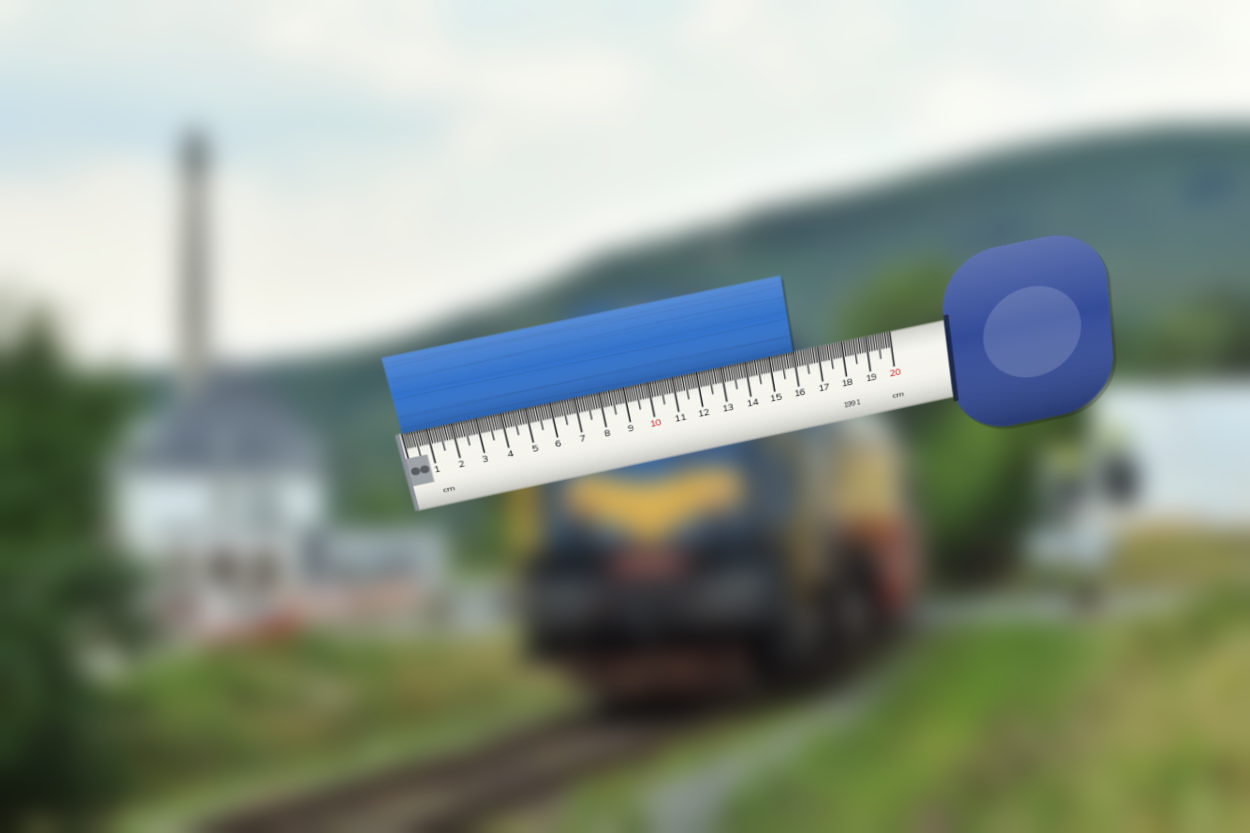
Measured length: 16 cm
